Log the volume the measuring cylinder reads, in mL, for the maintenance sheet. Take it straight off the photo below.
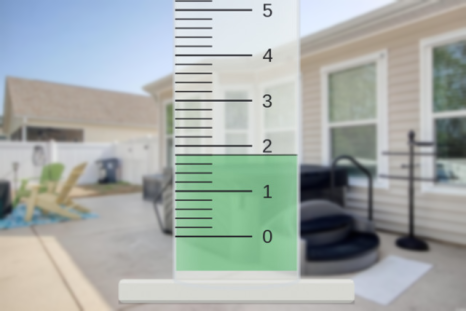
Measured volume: 1.8 mL
